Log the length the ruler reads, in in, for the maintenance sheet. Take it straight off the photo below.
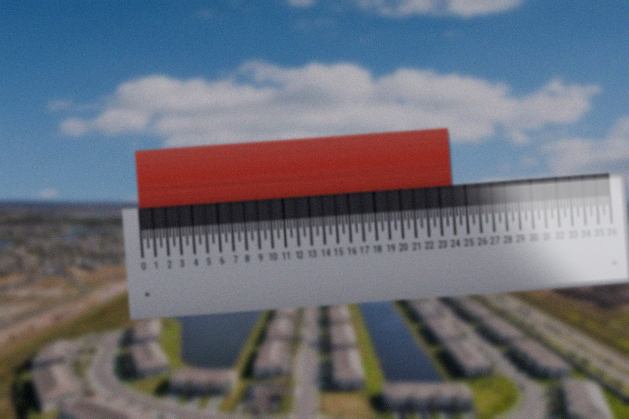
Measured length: 24 in
